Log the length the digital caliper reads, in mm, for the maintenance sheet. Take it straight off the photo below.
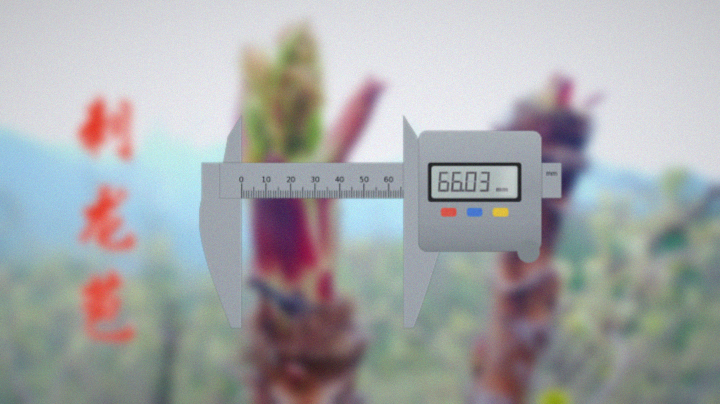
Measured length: 66.03 mm
